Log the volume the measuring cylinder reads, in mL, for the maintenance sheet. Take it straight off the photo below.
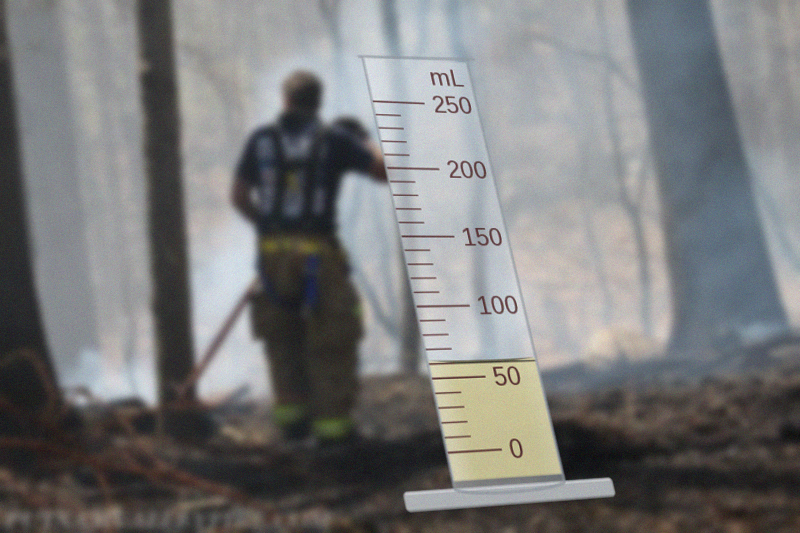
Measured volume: 60 mL
